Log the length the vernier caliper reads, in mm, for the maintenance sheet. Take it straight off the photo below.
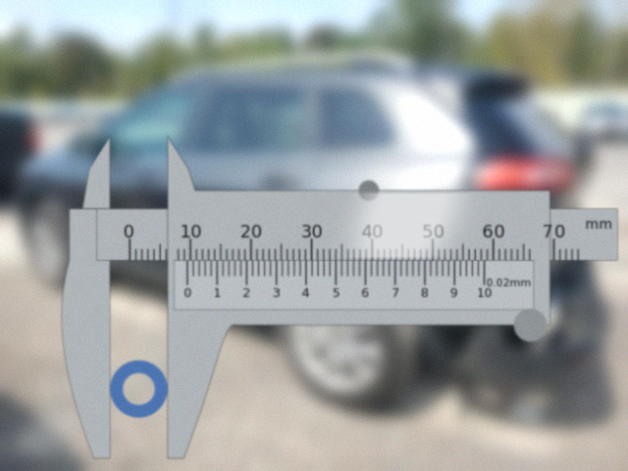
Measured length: 9.5 mm
